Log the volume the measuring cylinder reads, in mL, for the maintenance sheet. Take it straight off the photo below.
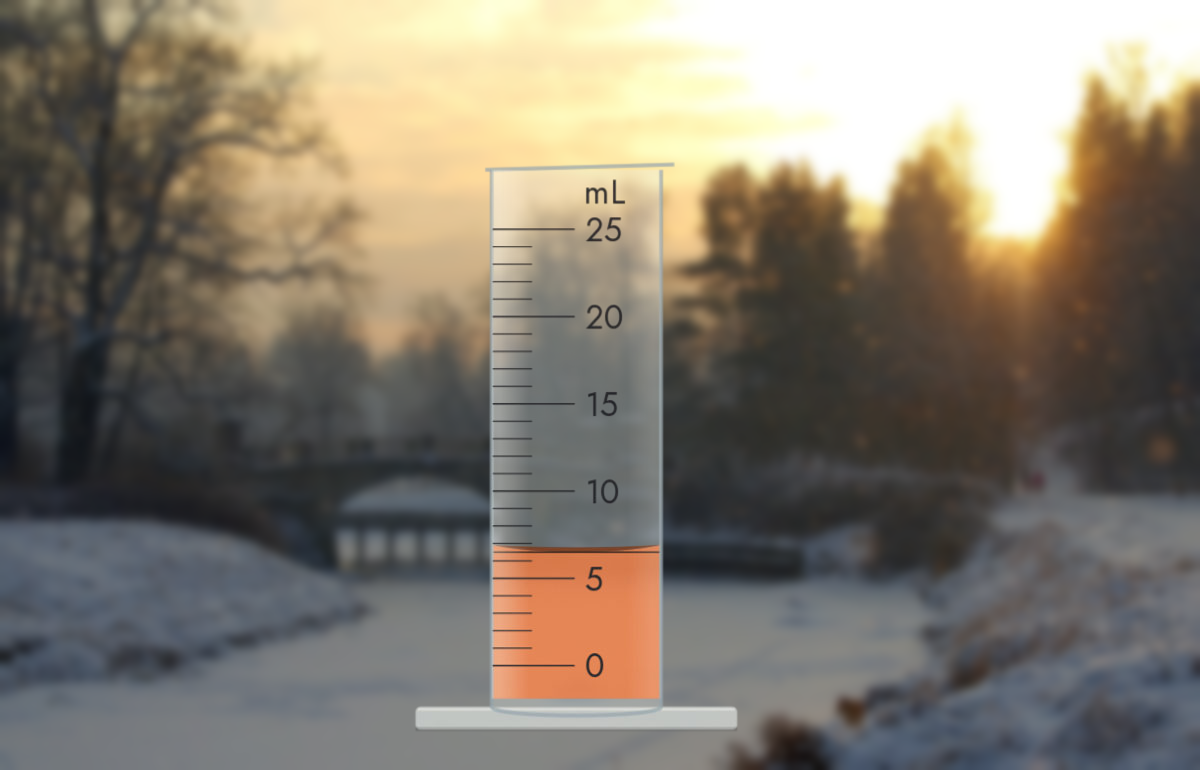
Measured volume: 6.5 mL
